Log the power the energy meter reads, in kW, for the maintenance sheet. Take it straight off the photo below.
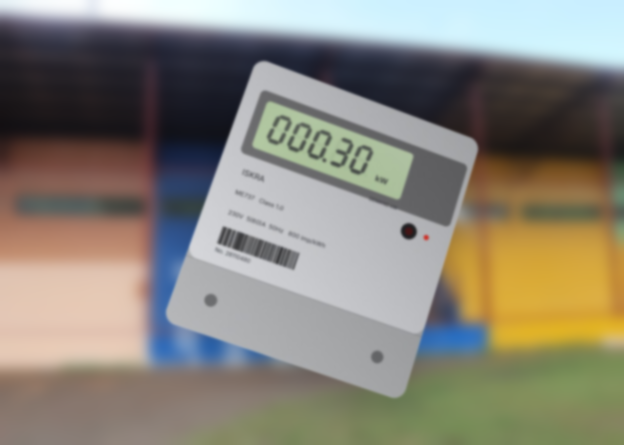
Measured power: 0.30 kW
